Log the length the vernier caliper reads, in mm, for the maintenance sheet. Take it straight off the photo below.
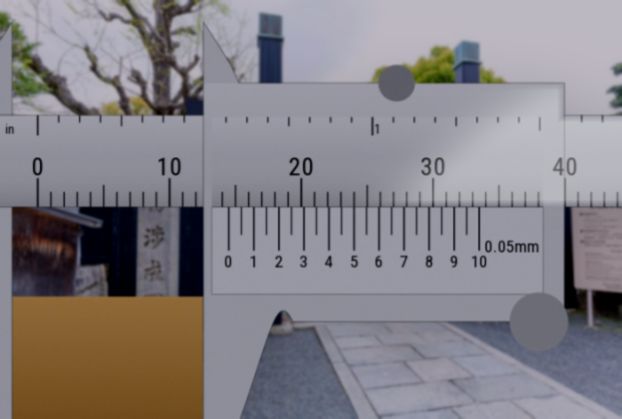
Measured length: 14.5 mm
